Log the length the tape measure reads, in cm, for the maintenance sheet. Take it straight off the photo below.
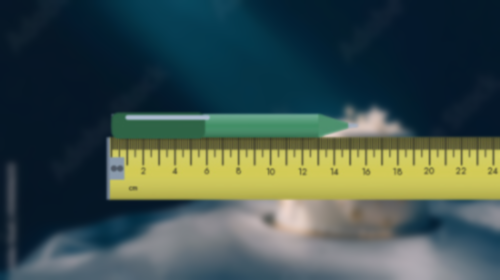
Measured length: 15.5 cm
